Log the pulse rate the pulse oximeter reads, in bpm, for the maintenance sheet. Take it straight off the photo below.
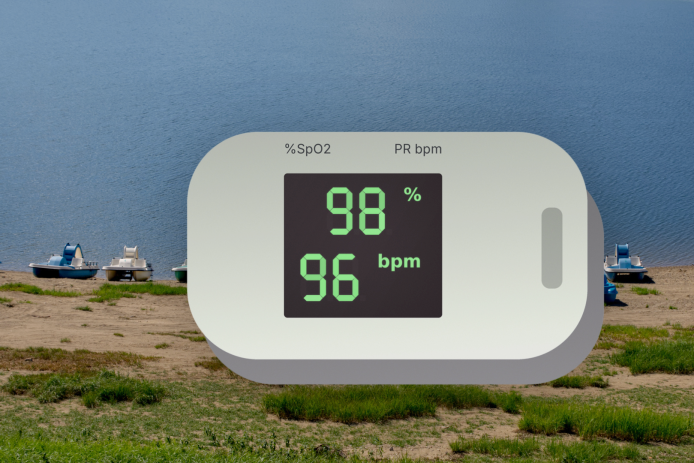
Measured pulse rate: 96 bpm
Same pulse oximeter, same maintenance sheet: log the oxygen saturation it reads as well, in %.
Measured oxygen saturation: 98 %
